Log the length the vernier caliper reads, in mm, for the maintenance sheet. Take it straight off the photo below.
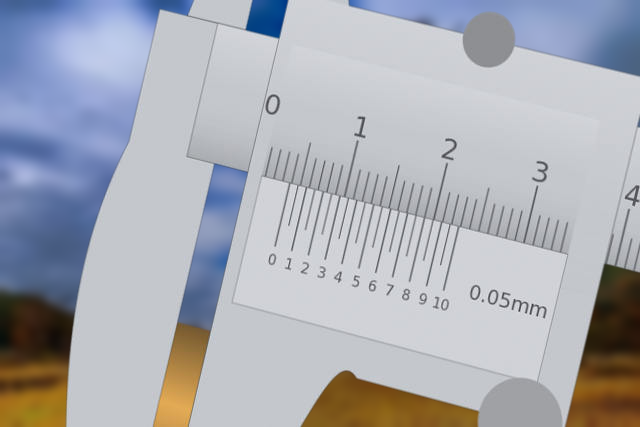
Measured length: 3.8 mm
